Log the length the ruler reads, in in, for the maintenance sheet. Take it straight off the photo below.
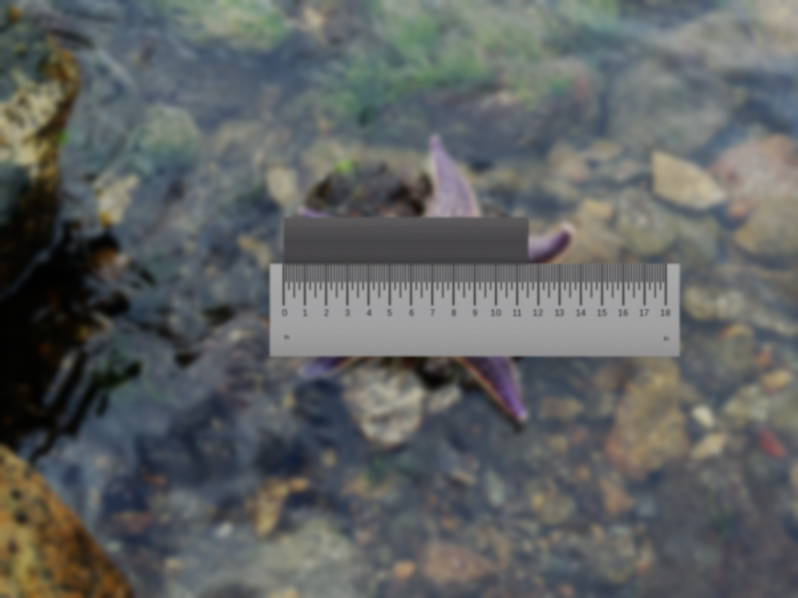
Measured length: 11.5 in
